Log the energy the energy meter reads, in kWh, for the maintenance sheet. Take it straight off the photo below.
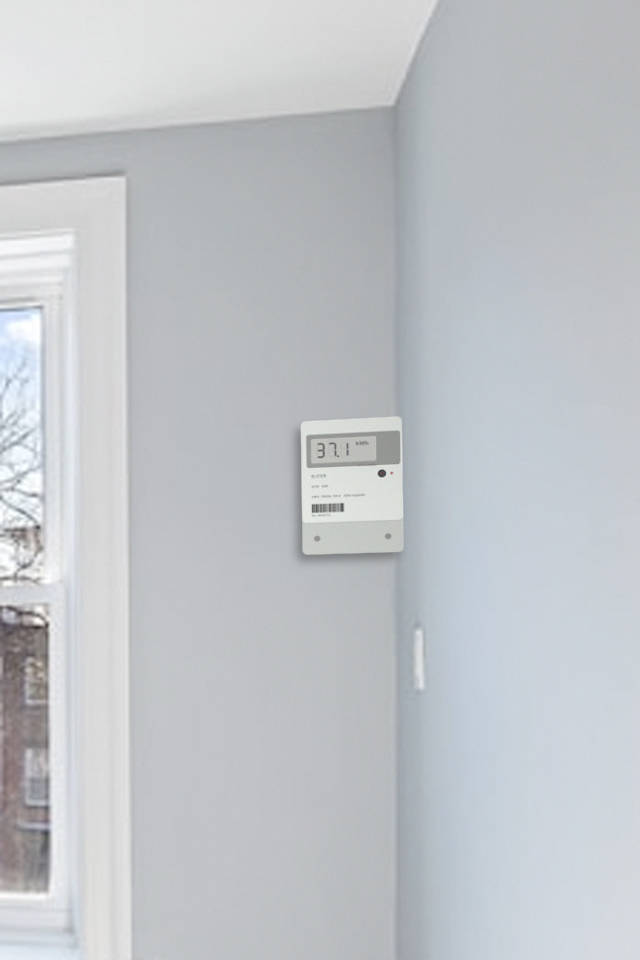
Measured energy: 37.1 kWh
